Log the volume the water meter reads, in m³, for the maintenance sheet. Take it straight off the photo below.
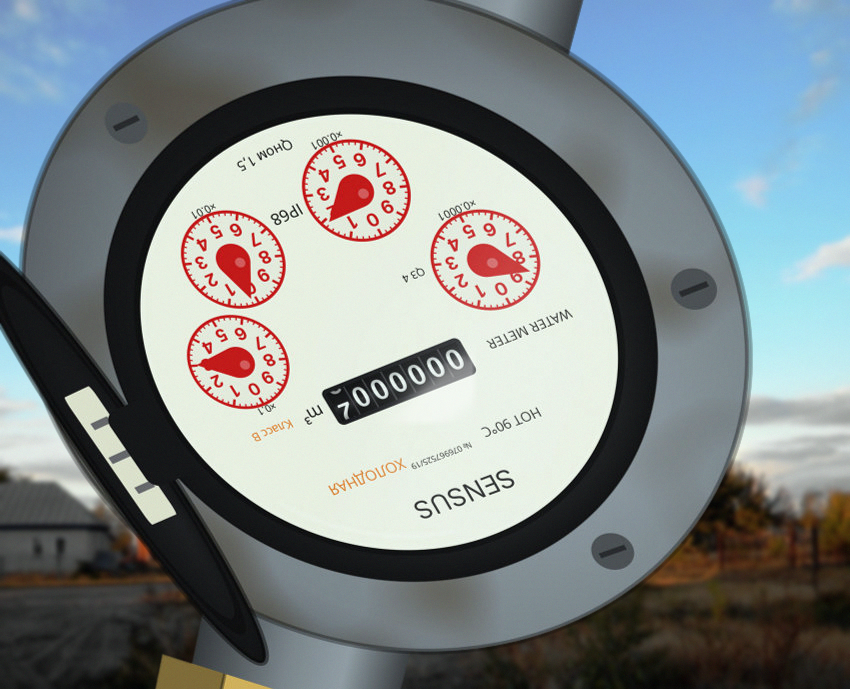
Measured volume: 2.3018 m³
